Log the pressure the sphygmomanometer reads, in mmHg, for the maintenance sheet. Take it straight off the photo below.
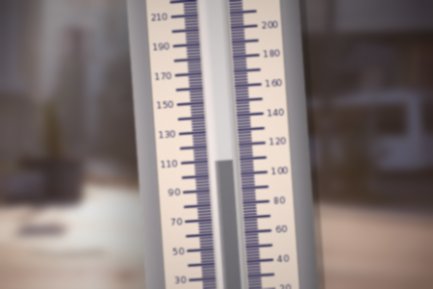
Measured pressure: 110 mmHg
